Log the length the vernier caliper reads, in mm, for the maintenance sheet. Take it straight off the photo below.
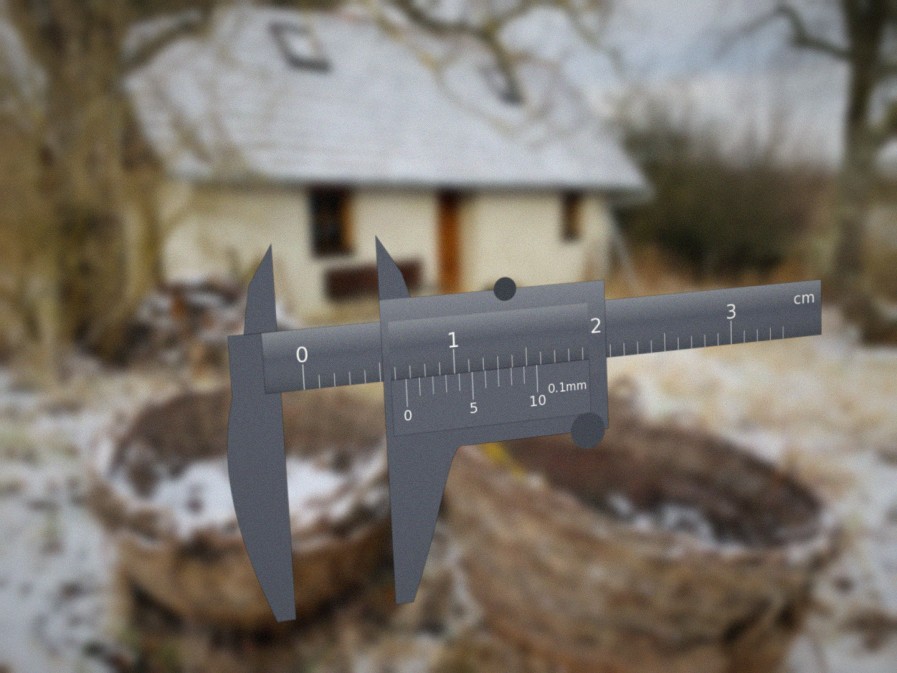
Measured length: 6.7 mm
